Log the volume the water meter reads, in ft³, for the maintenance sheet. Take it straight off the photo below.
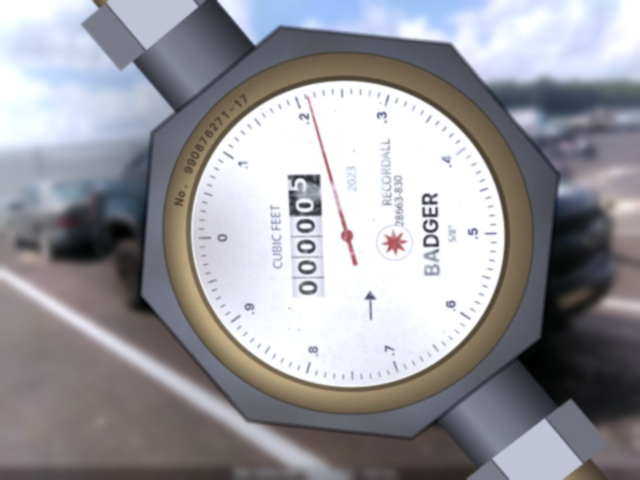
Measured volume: 5.21 ft³
